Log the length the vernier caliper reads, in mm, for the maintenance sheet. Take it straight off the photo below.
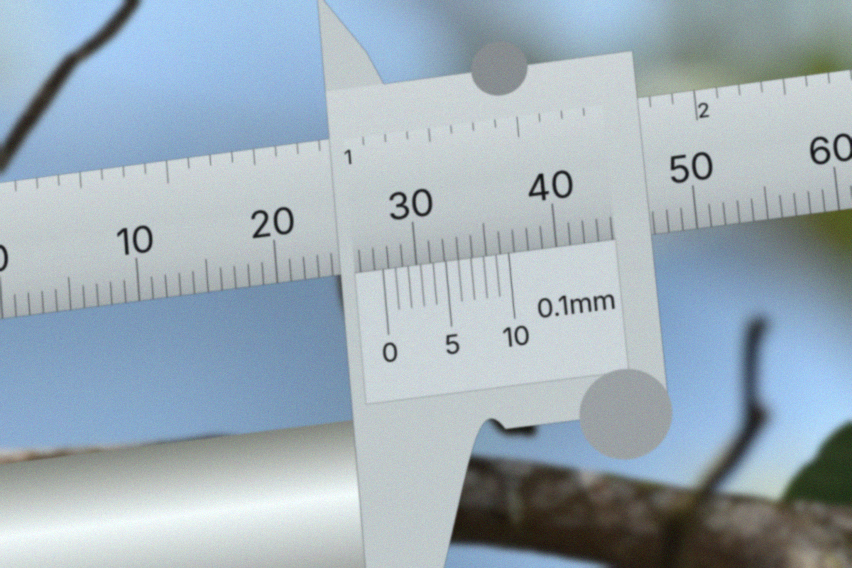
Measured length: 27.6 mm
